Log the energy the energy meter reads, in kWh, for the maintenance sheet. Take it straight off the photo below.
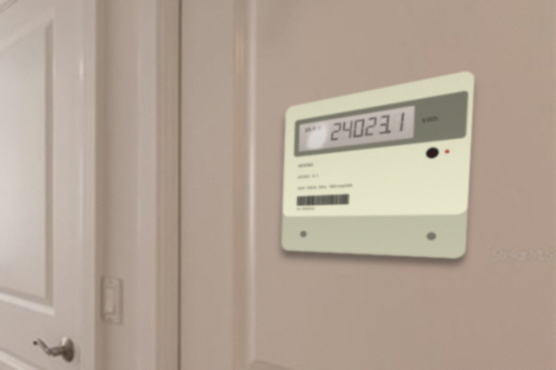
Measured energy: 24023.1 kWh
